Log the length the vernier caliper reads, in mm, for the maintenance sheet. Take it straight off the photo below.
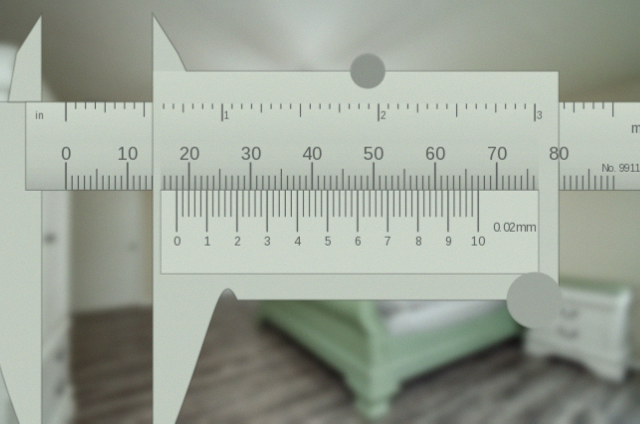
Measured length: 18.0 mm
